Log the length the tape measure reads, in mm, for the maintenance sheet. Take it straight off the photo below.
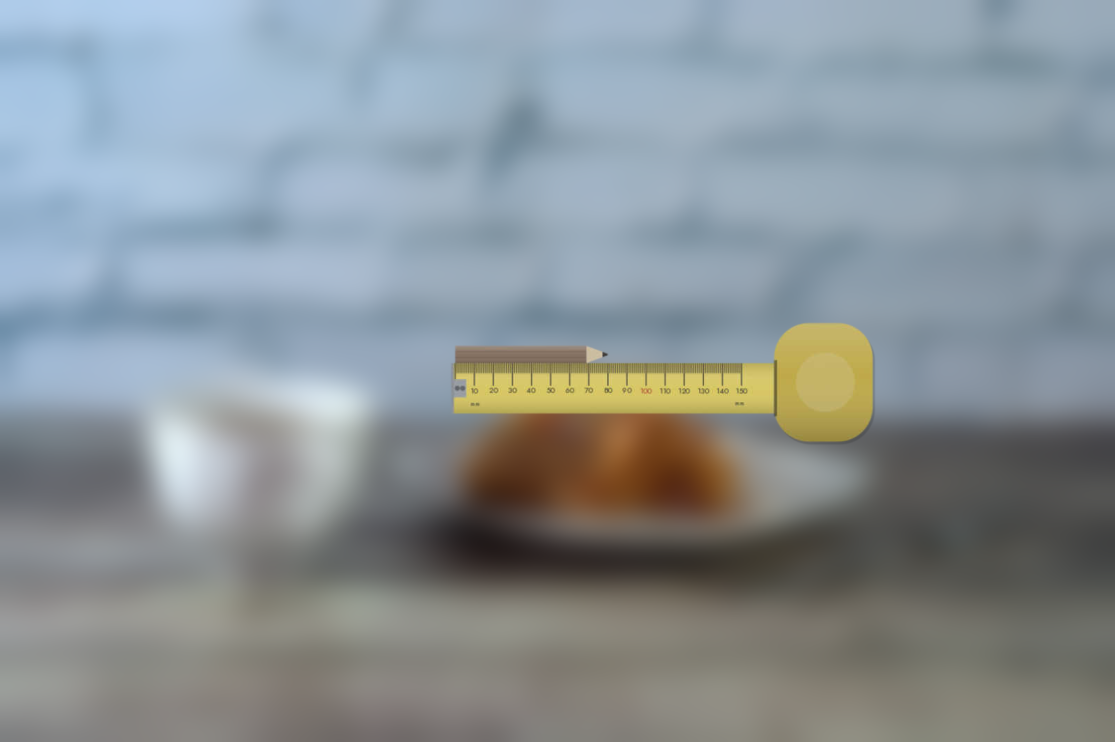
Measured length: 80 mm
